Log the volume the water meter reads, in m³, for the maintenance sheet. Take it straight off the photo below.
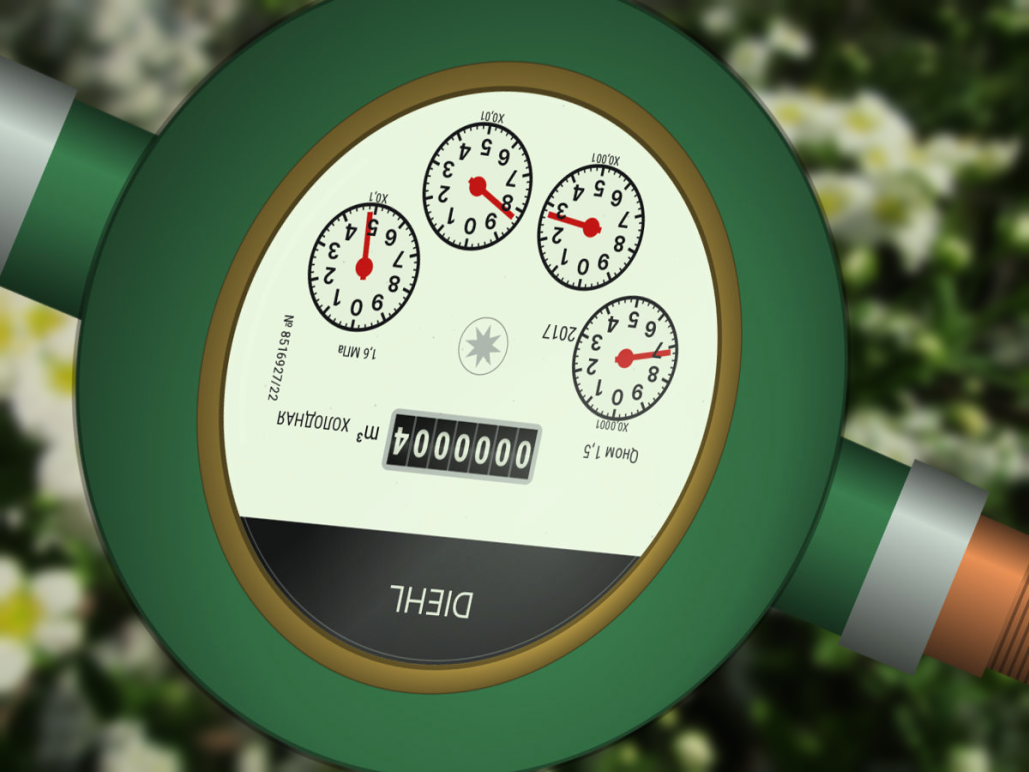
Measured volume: 4.4827 m³
